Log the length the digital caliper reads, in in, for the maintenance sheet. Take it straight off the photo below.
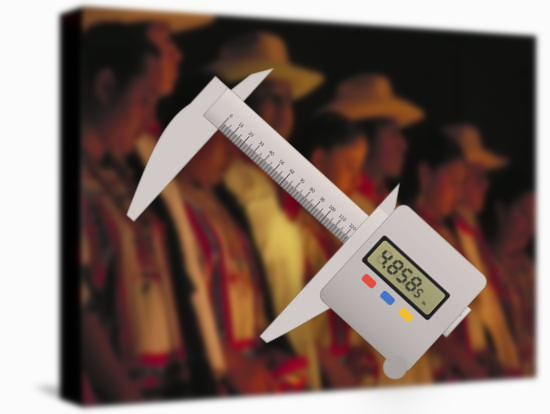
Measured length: 4.8585 in
